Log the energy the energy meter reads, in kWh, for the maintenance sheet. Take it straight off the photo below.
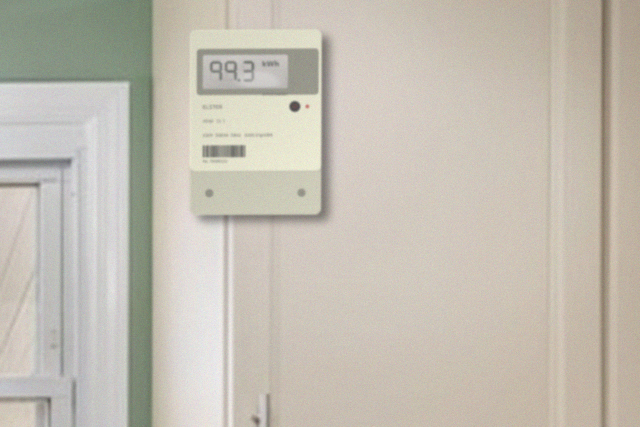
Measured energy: 99.3 kWh
